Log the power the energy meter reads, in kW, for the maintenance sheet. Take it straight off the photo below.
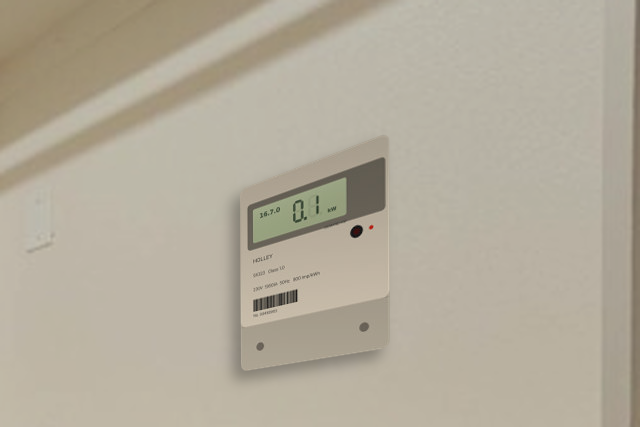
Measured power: 0.1 kW
